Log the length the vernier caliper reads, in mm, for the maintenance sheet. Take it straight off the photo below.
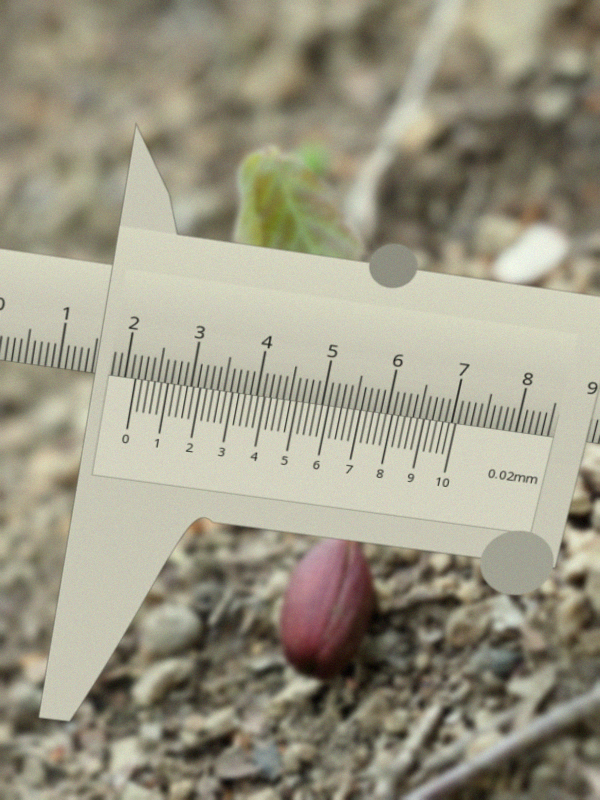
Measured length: 21.6 mm
